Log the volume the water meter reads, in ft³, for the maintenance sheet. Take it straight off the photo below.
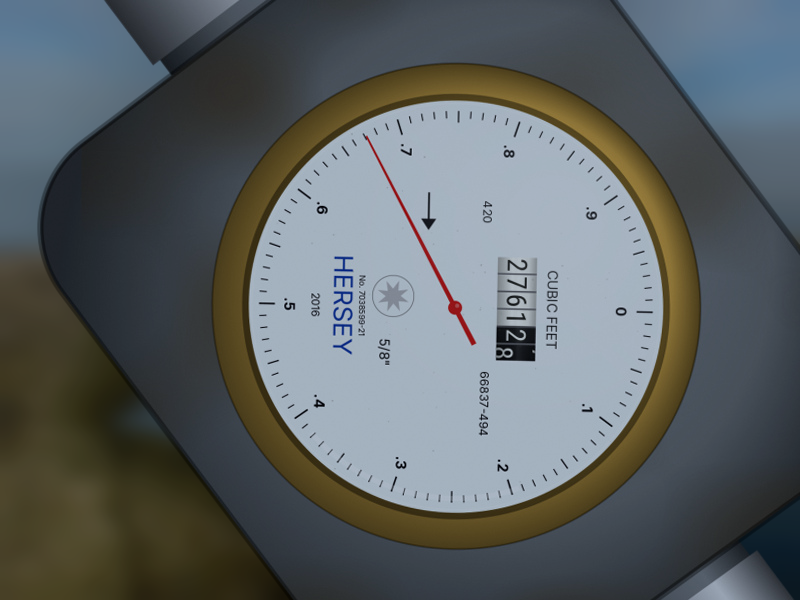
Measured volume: 276127.67 ft³
